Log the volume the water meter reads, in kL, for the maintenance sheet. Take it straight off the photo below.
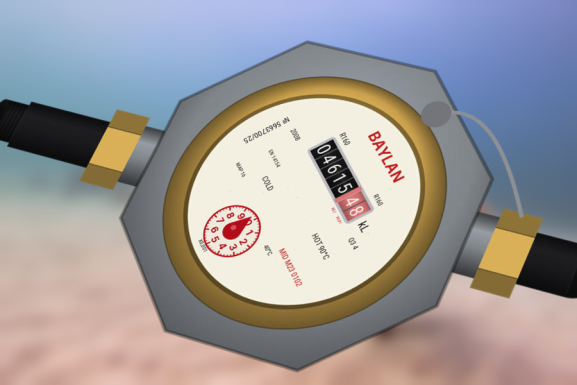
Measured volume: 4615.479 kL
